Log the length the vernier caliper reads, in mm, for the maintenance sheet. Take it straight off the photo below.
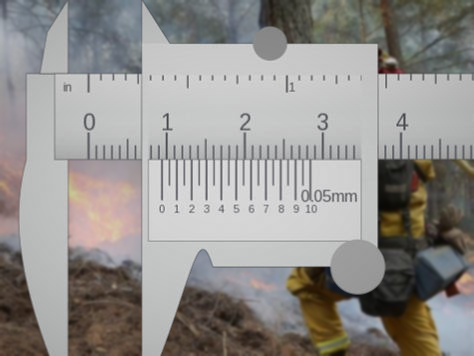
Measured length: 9.4 mm
